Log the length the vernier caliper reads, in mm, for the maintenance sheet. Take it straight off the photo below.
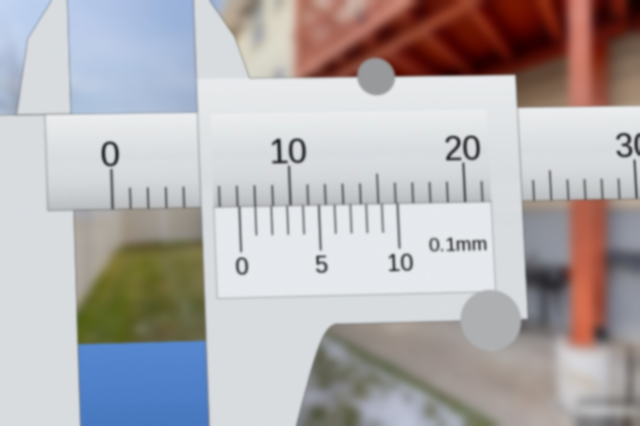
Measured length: 7.1 mm
